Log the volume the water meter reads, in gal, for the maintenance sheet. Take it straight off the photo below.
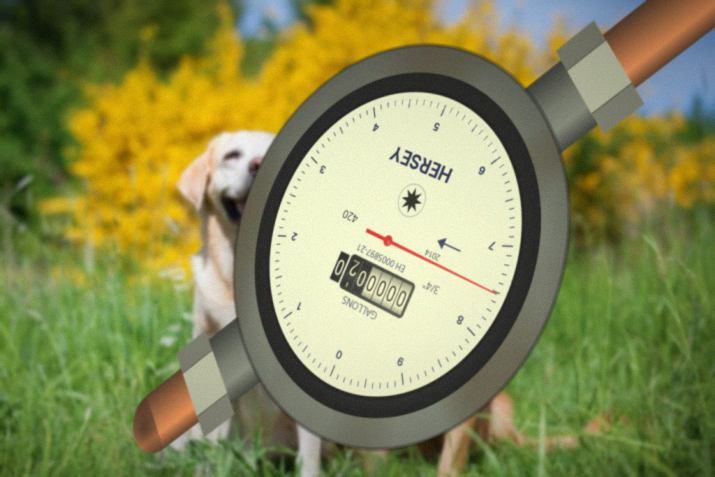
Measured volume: 17.5 gal
